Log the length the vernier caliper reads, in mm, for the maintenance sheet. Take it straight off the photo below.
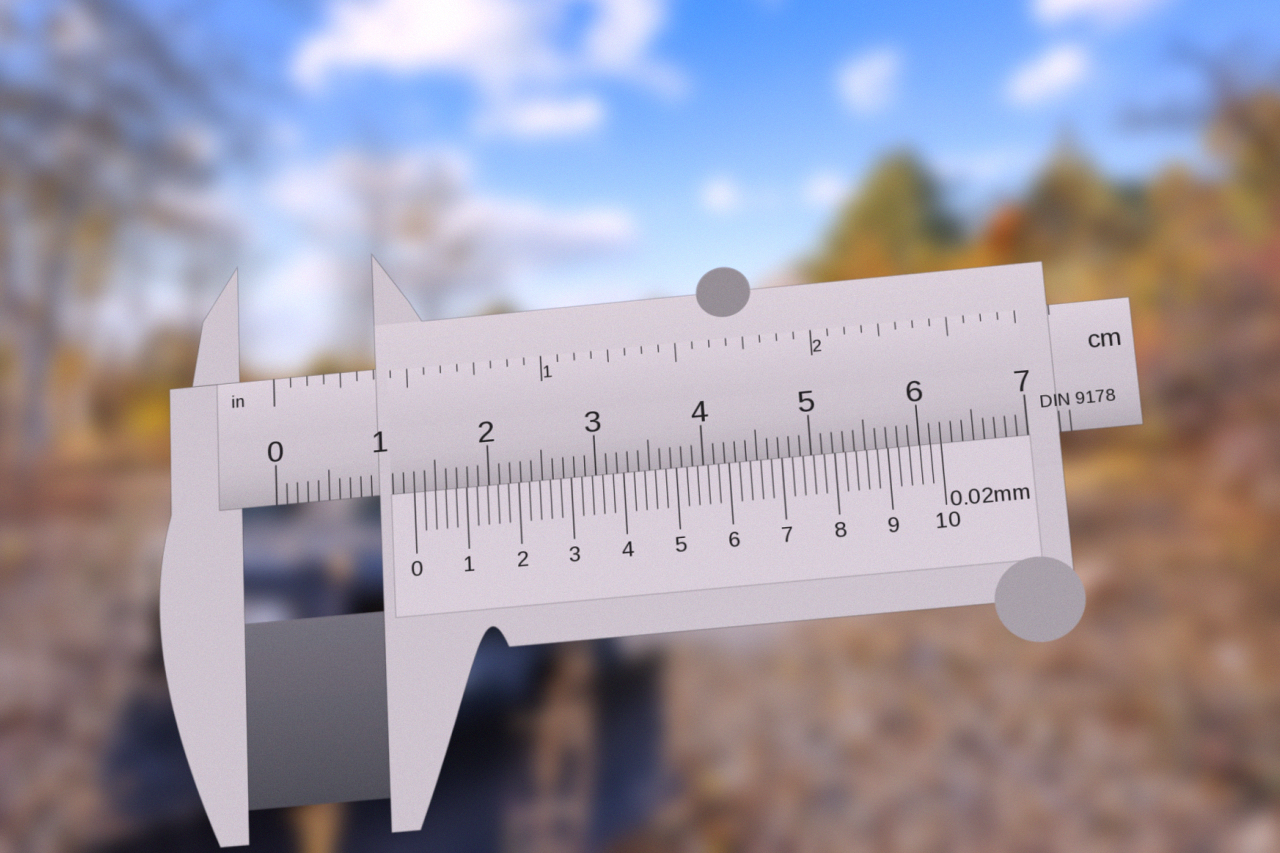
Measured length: 13.0 mm
